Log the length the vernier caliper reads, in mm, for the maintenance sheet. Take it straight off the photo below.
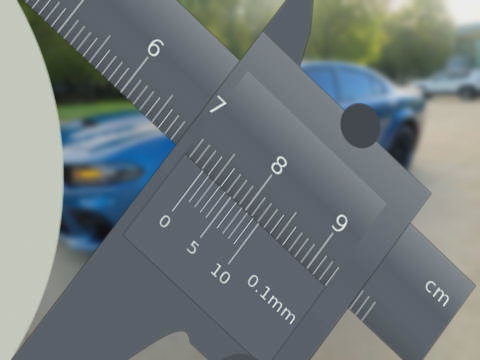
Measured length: 73.2 mm
